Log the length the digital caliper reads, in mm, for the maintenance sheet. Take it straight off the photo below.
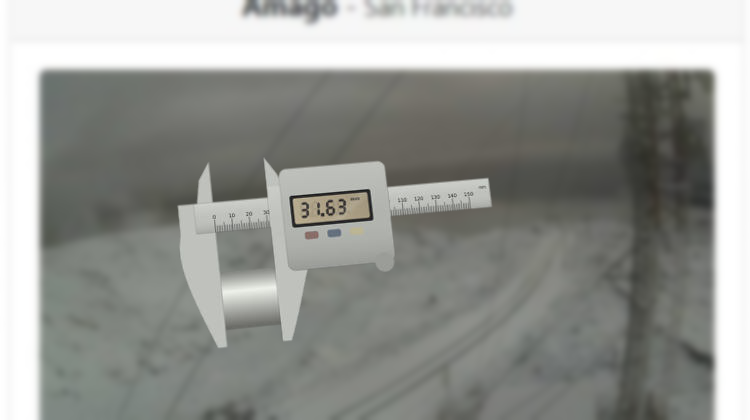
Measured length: 31.63 mm
